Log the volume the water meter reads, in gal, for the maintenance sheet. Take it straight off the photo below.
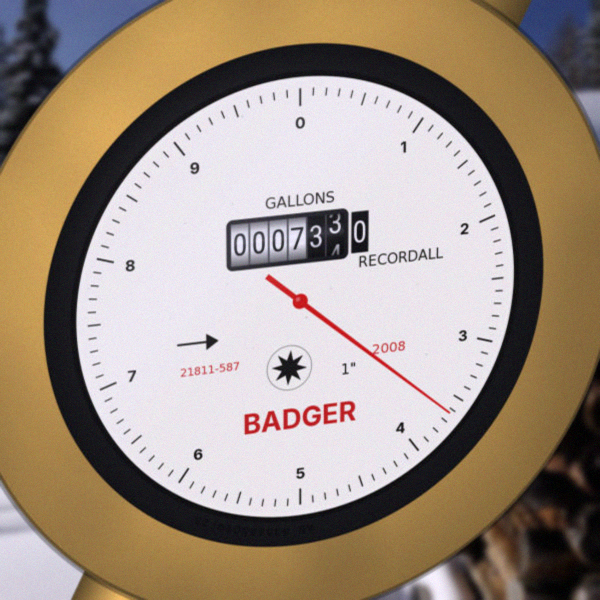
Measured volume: 7333.6 gal
